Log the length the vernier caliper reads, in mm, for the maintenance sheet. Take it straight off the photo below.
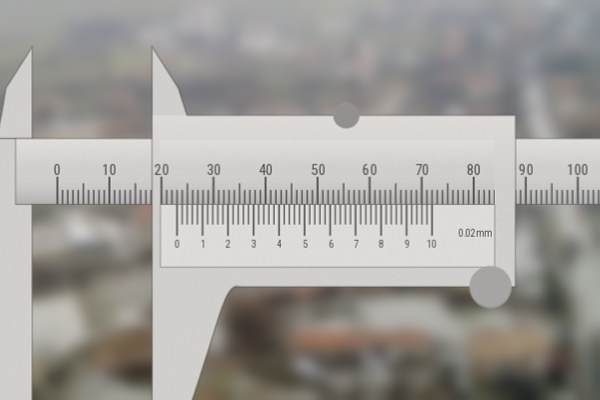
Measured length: 23.0 mm
